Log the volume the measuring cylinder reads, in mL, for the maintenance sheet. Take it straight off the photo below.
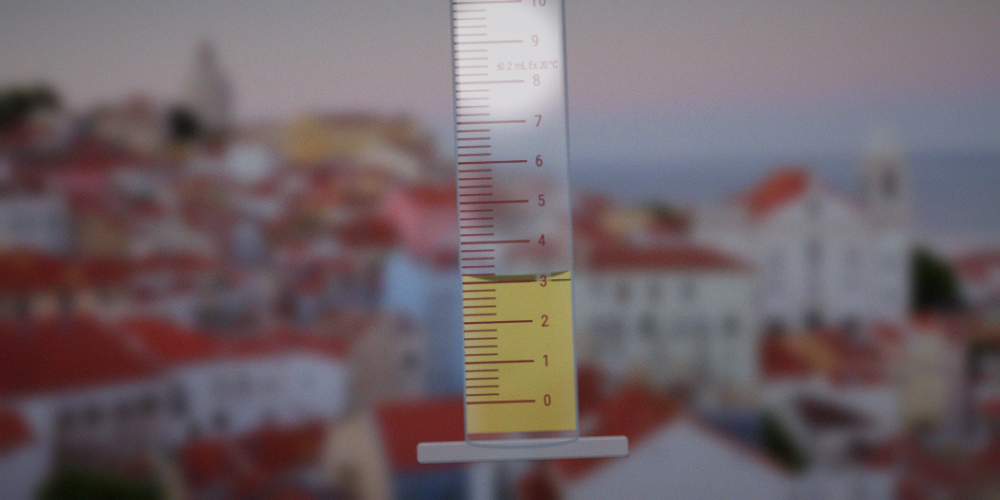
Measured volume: 3 mL
